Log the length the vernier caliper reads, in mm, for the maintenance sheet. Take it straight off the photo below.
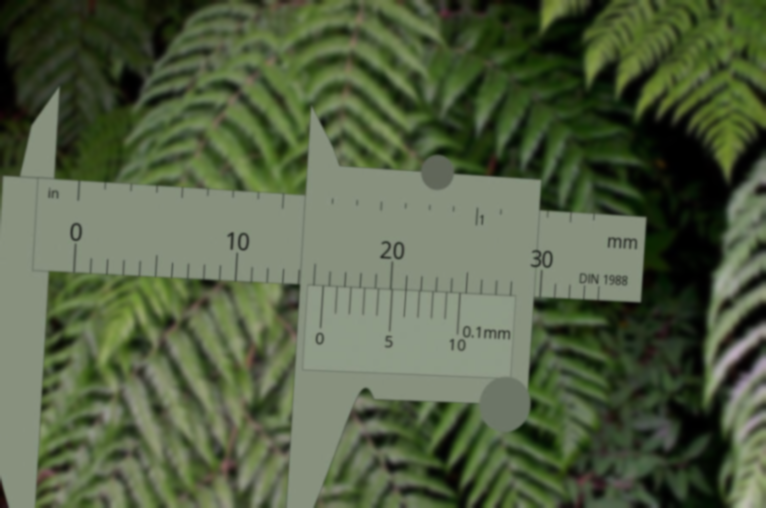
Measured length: 15.6 mm
